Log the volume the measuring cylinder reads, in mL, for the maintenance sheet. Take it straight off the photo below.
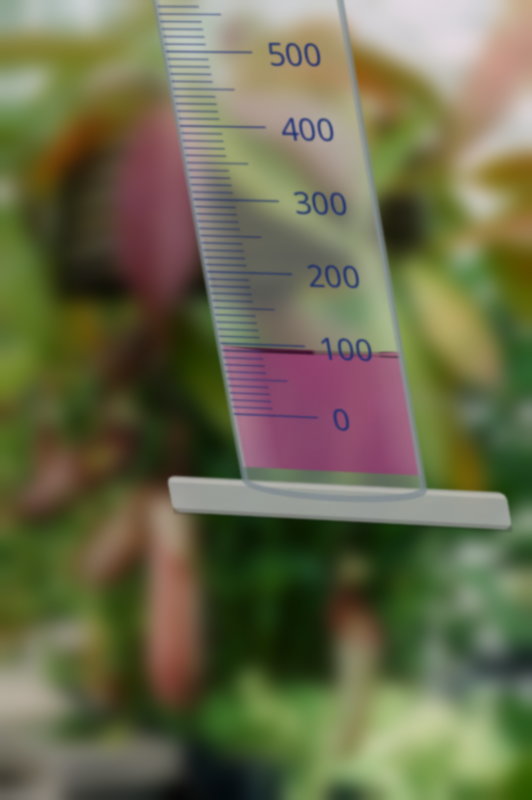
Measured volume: 90 mL
